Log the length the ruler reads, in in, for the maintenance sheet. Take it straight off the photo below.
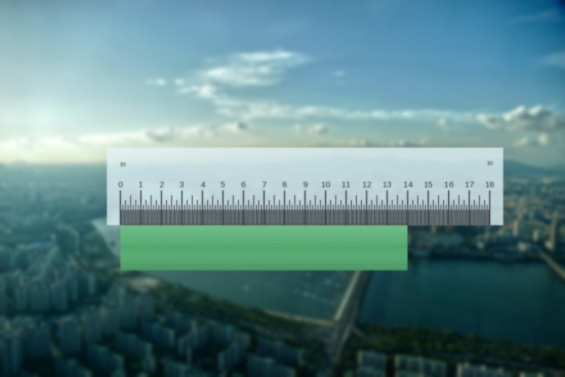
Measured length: 14 in
